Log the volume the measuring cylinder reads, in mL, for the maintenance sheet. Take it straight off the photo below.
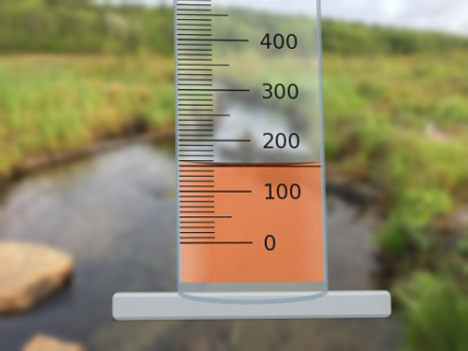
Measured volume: 150 mL
